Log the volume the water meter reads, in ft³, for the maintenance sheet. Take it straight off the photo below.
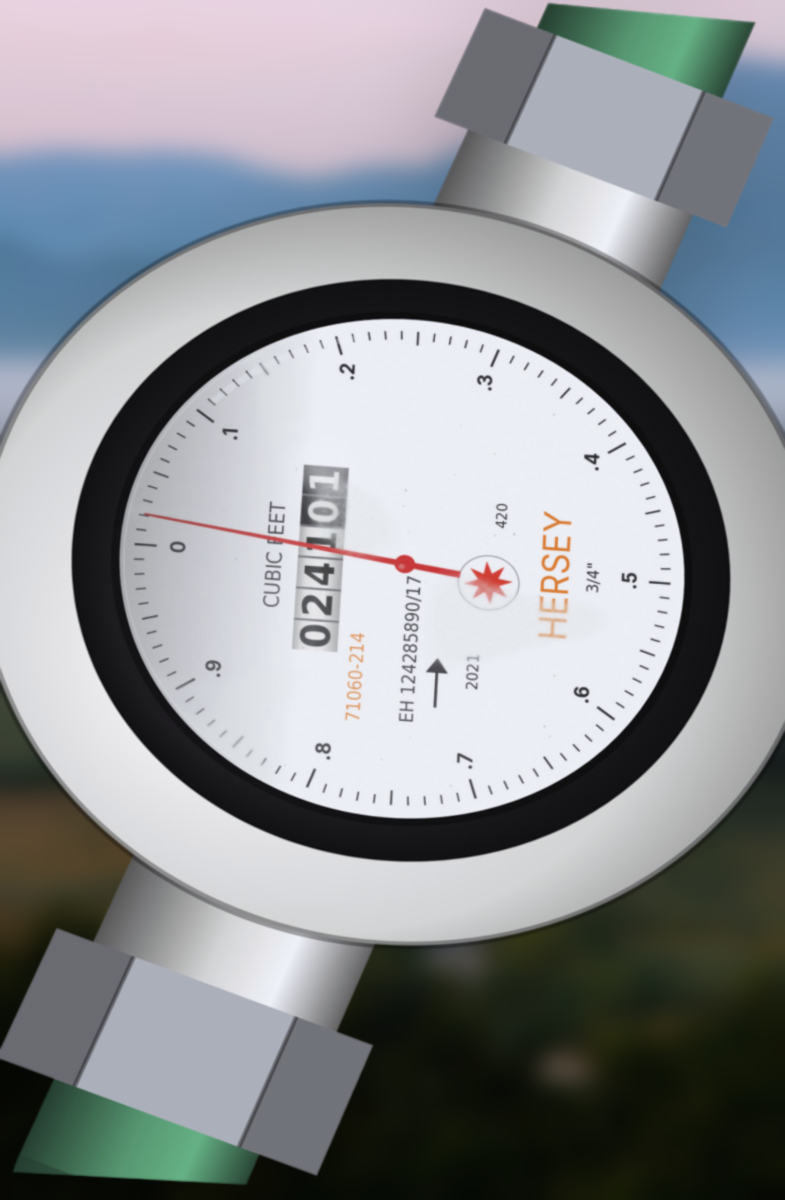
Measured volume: 24101.02 ft³
